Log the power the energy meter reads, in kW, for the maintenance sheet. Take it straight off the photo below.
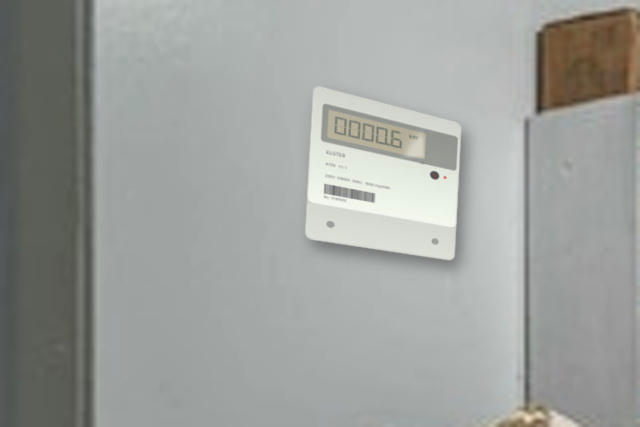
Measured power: 0.6 kW
